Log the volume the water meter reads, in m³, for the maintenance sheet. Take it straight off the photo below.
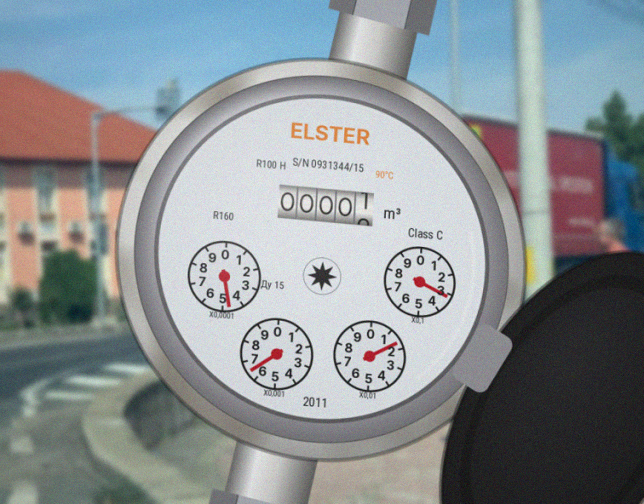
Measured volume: 1.3164 m³
